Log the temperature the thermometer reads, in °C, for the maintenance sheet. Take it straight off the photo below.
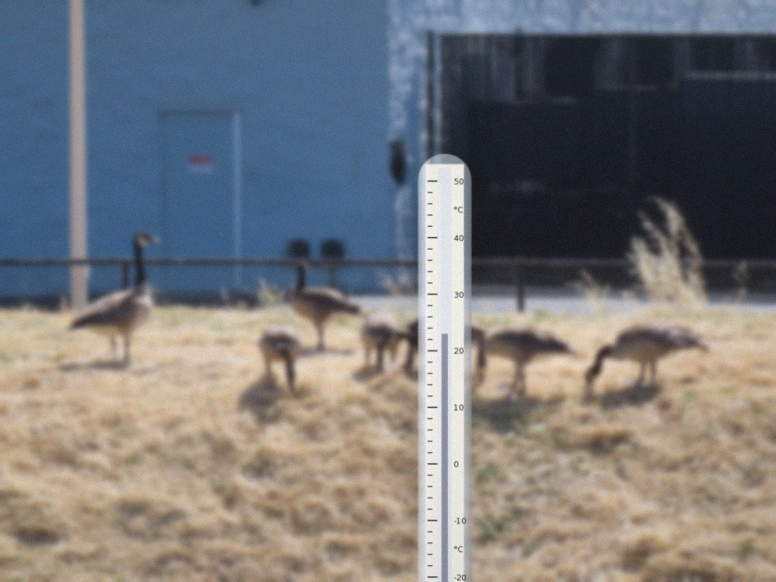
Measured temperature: 23 °C
